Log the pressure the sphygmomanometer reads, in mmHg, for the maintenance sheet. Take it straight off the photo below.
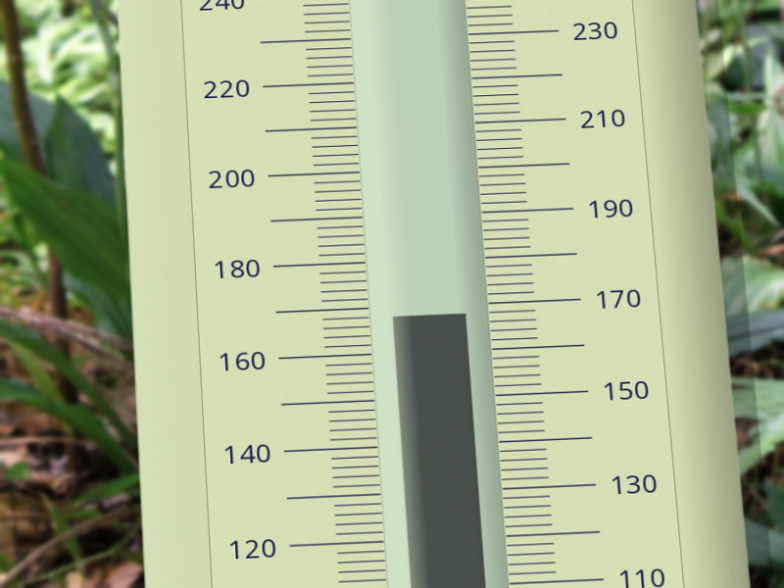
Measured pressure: 168 mmHg
